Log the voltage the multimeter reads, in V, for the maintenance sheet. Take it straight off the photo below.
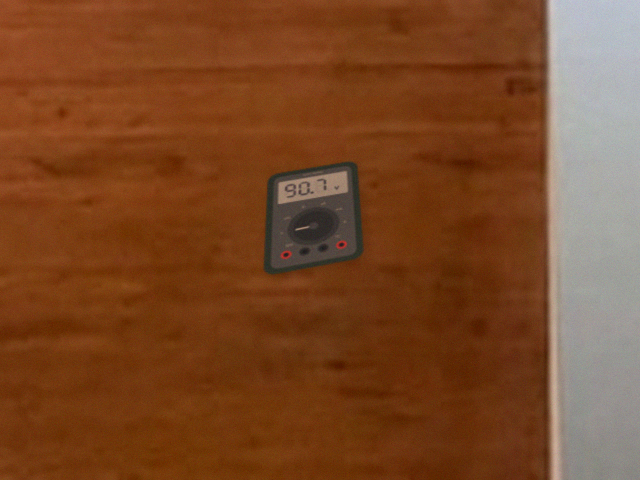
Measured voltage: 90.7 V
